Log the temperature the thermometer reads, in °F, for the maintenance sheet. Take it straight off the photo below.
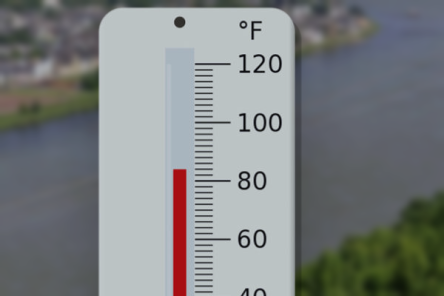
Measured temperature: 84 °F
